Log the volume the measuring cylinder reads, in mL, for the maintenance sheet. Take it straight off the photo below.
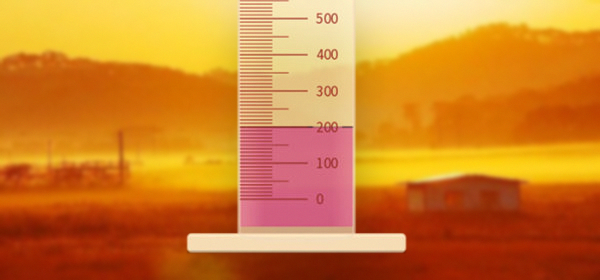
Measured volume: 200 mL
